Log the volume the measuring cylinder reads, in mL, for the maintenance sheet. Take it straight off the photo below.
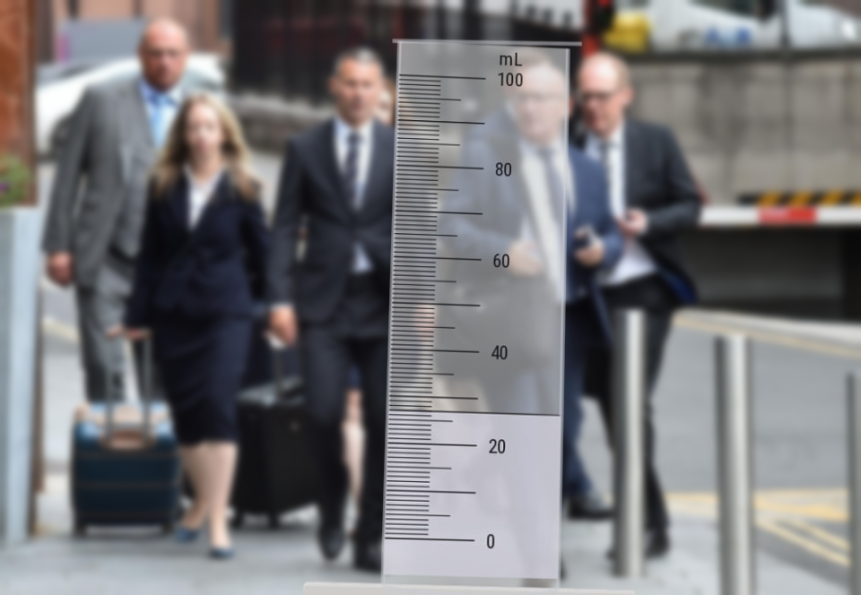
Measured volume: 27 mL
